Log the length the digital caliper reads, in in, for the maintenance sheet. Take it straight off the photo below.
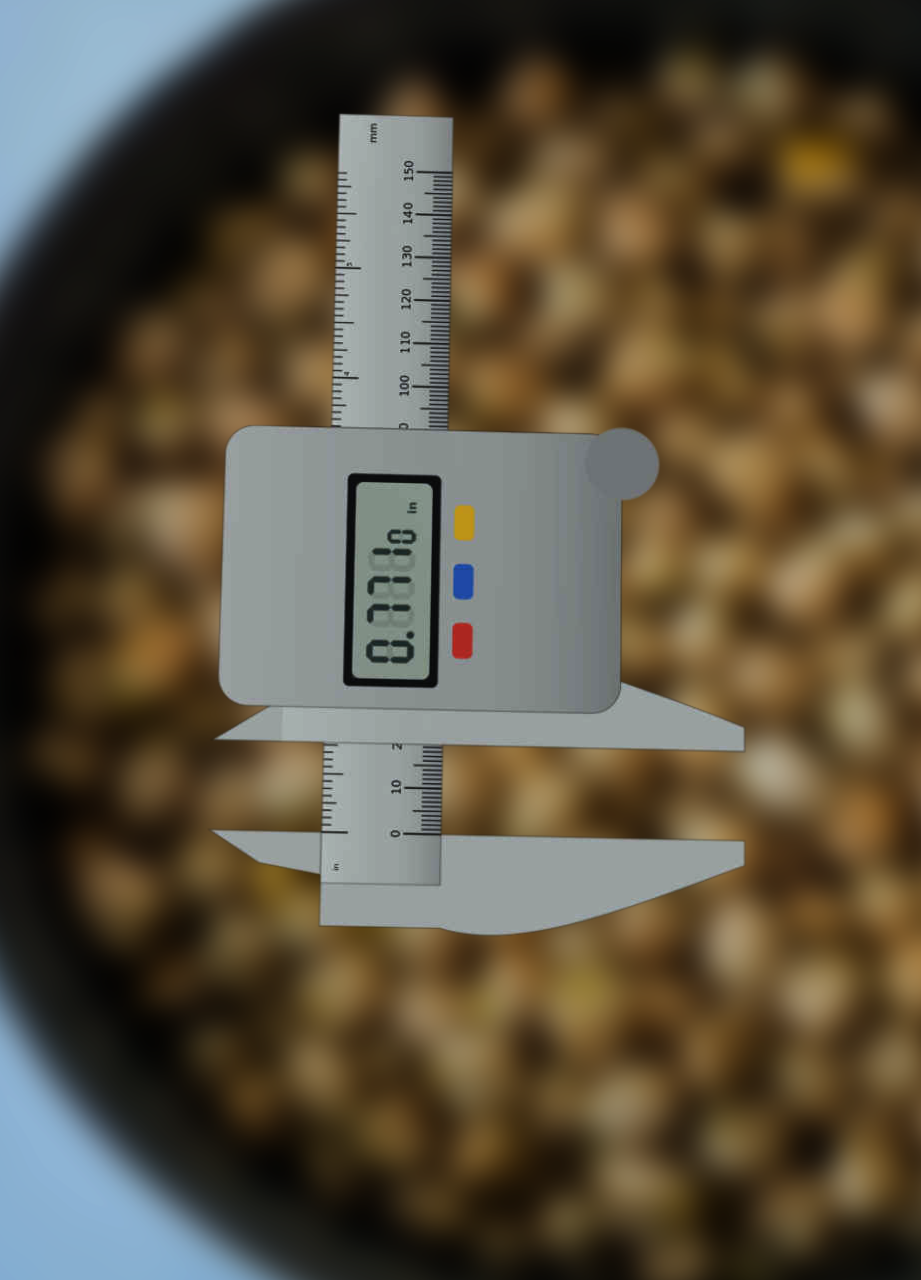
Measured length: 0.7710 in
